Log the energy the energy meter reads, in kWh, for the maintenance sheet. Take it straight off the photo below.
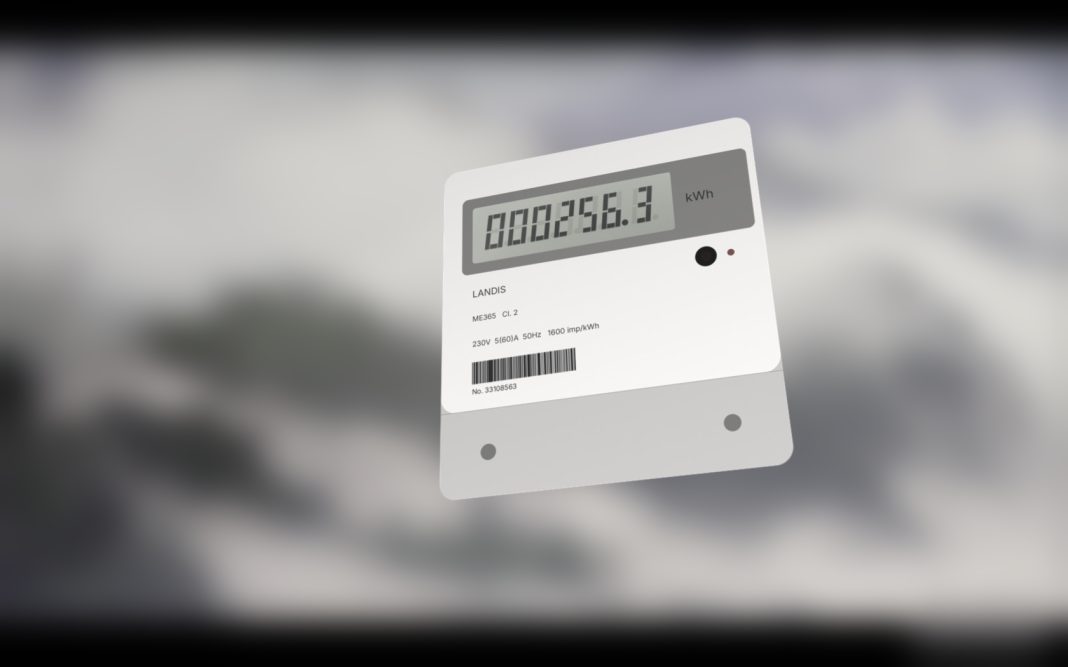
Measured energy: 256.3 kWh
